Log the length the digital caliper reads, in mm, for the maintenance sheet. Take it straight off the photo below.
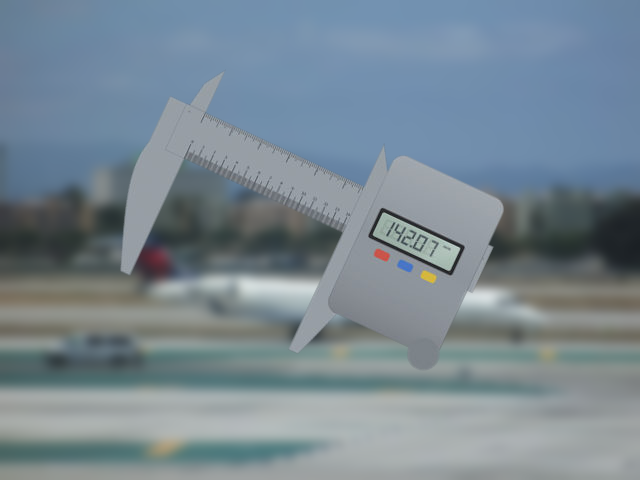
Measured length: 142.07 mm
